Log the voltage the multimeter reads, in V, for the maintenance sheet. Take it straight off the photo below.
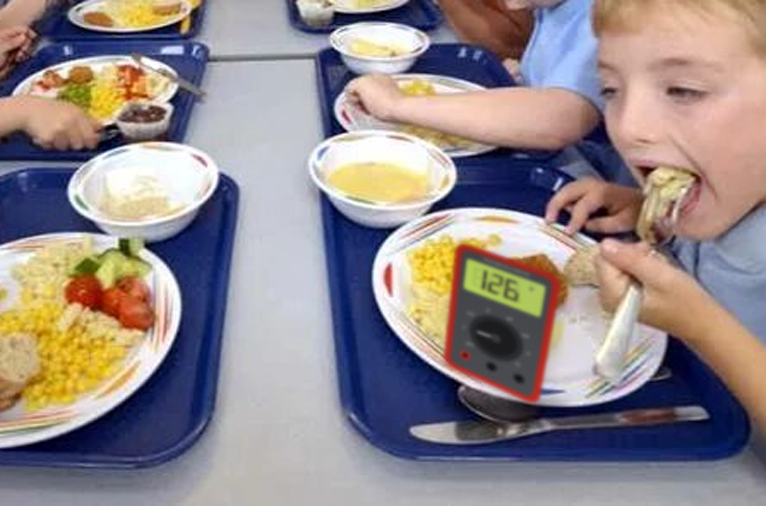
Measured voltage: 126 V
